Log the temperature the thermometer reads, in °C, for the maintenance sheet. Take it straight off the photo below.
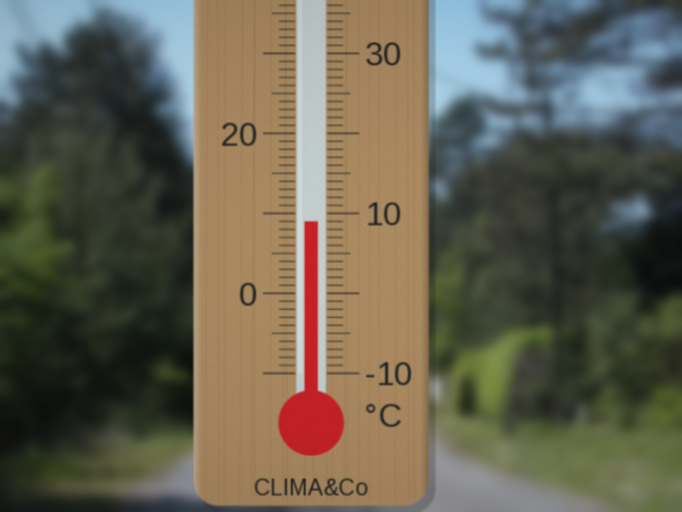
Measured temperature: 9 °C
